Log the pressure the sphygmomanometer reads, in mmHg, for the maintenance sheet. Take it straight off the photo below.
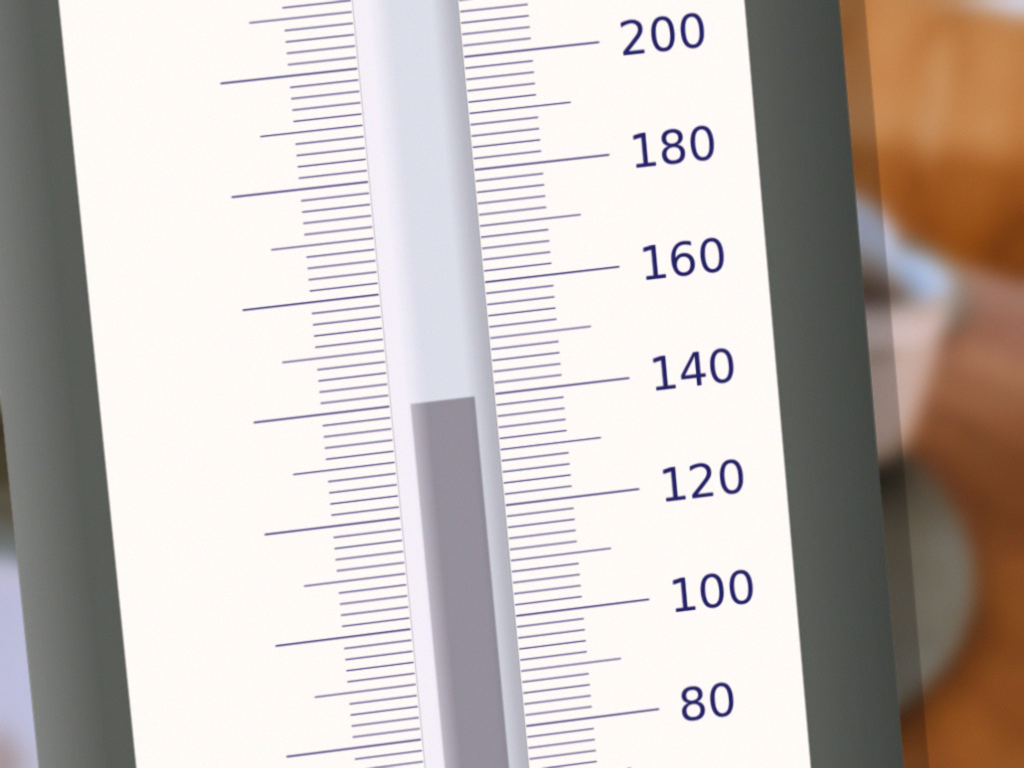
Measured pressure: 140 mmHg
